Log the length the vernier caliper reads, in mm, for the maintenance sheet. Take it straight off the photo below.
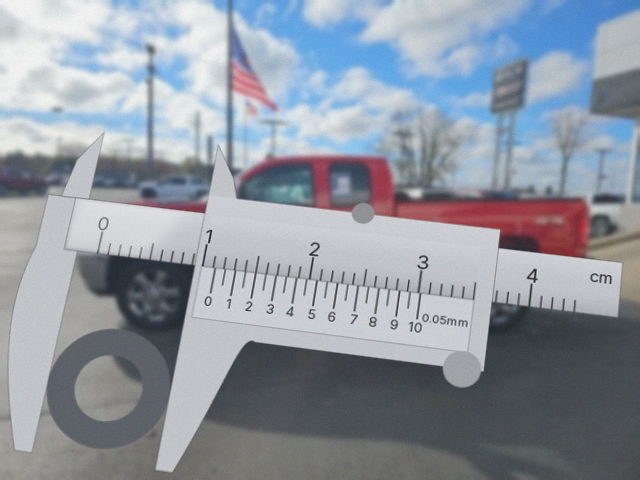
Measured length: 11.2 mm
